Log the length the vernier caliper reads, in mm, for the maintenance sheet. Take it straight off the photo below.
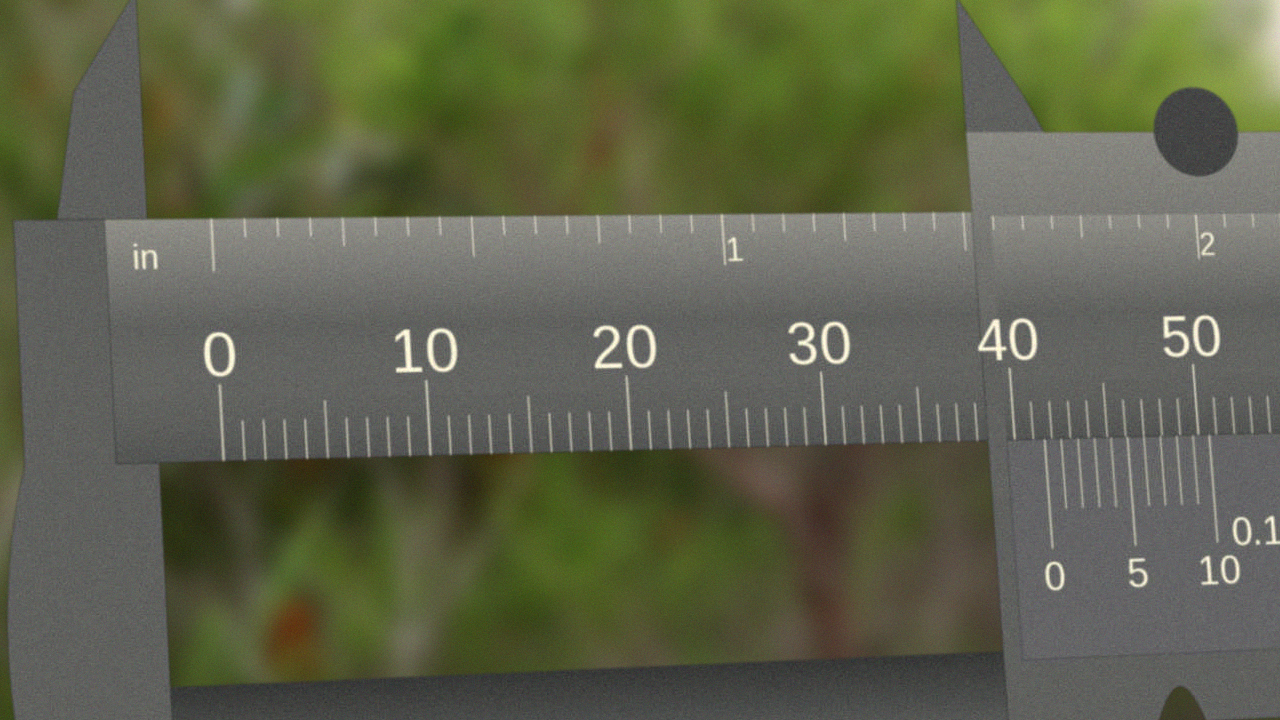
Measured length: 41.6 mm
